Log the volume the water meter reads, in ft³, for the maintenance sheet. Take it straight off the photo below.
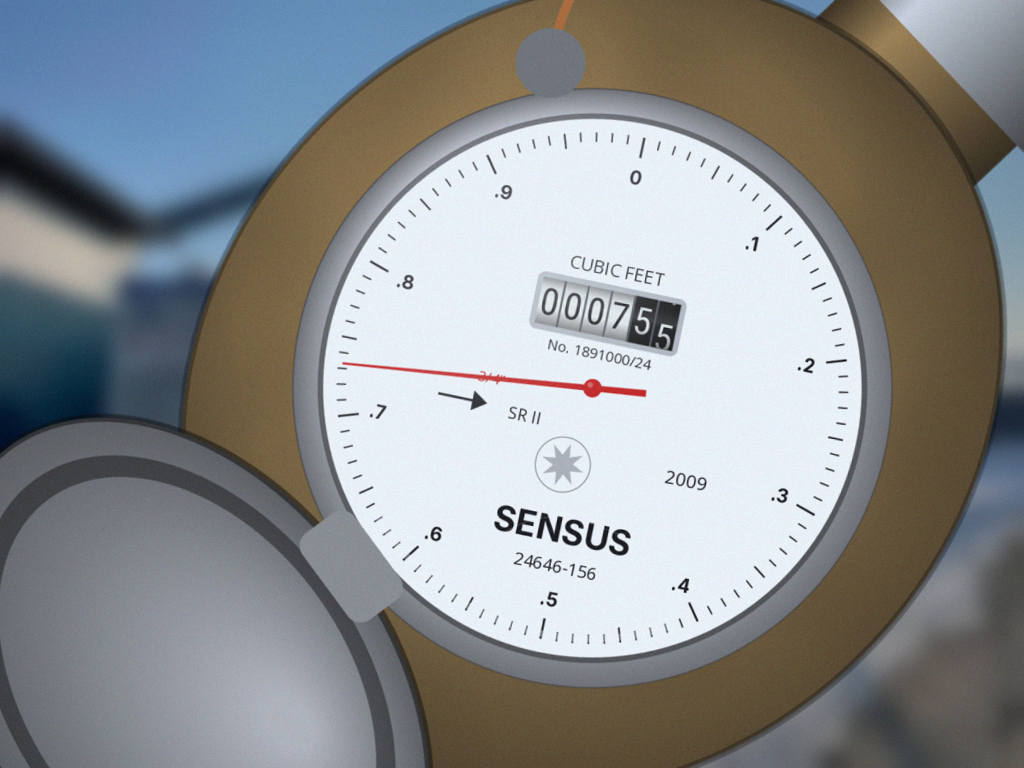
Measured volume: 754.73 ft³
